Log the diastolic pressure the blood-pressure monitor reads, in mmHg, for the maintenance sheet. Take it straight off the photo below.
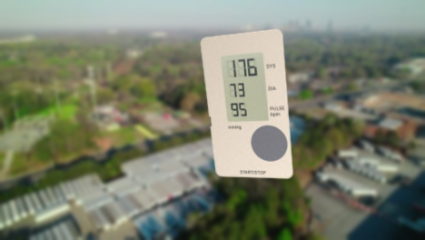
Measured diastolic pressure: 73 mmHg
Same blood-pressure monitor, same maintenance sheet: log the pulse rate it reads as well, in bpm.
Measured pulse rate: 95 bpm
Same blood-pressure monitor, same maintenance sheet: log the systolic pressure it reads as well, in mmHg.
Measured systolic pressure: 176 mmHg
